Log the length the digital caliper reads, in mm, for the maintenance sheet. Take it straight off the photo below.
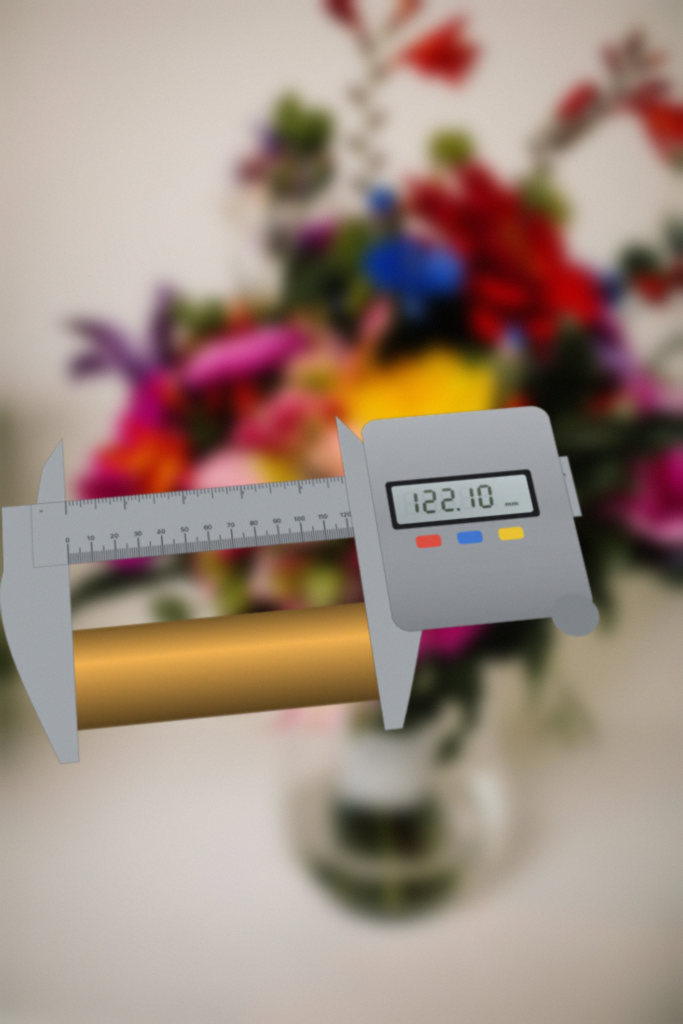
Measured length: 122.10 mm
